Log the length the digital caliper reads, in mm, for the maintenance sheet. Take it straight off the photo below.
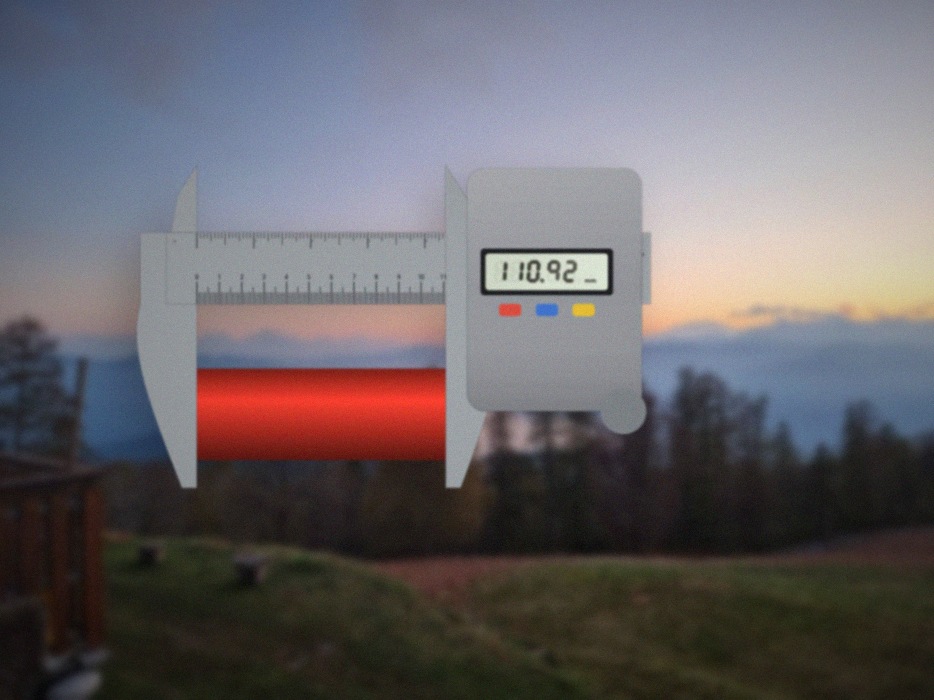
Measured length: 110.92 mm
